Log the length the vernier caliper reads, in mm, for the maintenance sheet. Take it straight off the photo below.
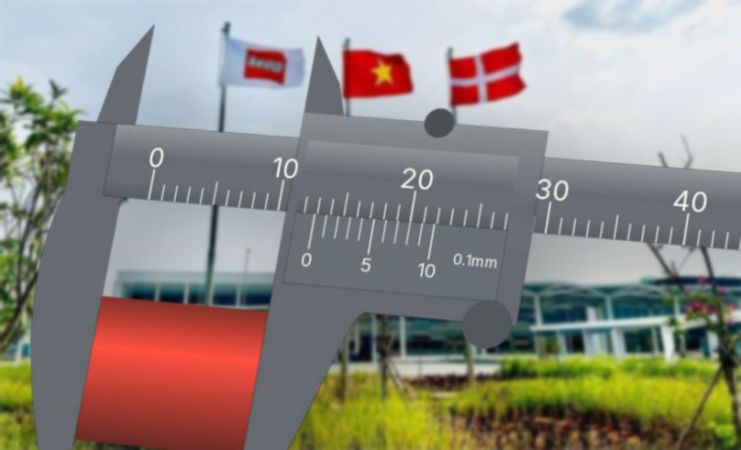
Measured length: 12.8 mm
